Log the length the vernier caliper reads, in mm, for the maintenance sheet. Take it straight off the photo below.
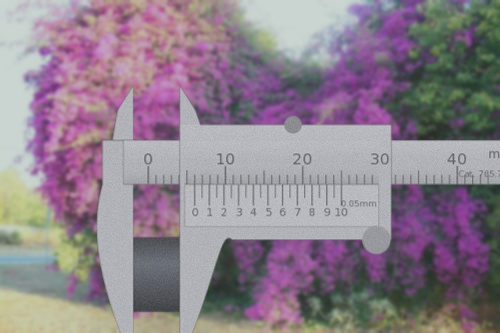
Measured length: 6.0 mm
